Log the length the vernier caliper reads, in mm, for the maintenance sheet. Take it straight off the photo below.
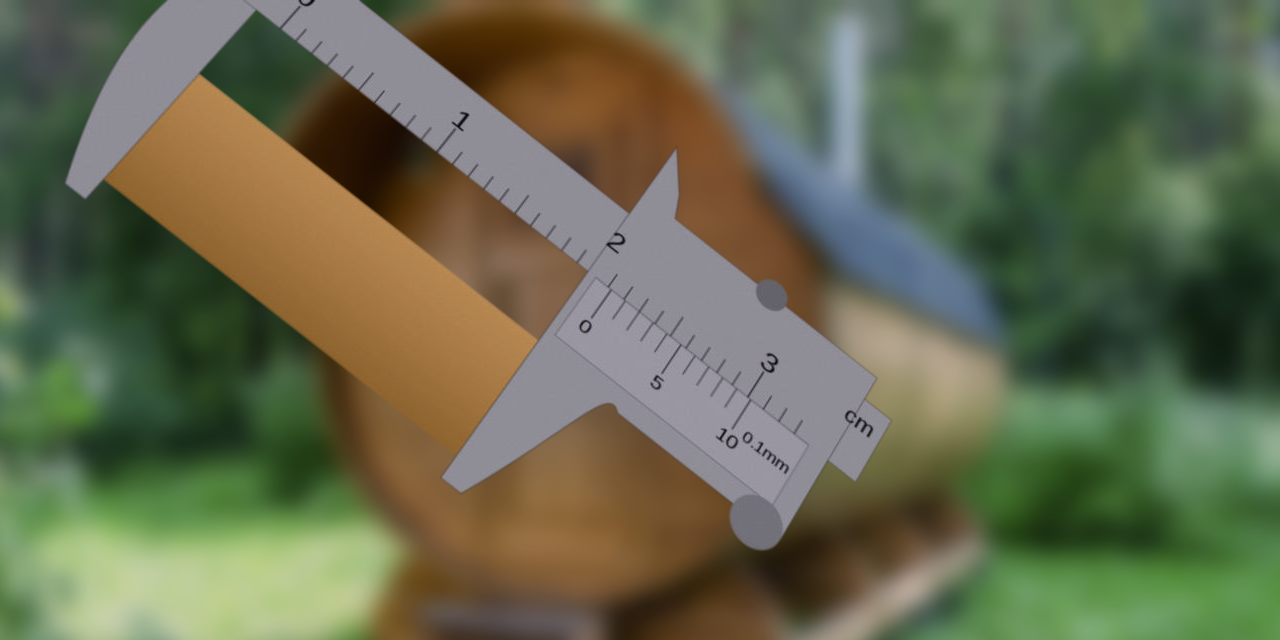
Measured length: 21.2 mm
